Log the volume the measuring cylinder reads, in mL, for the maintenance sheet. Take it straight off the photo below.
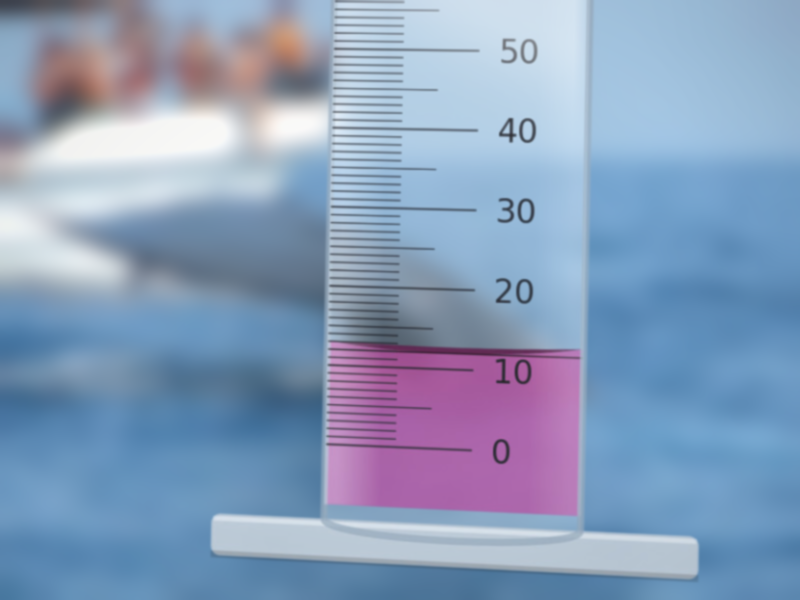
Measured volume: 12 mL
